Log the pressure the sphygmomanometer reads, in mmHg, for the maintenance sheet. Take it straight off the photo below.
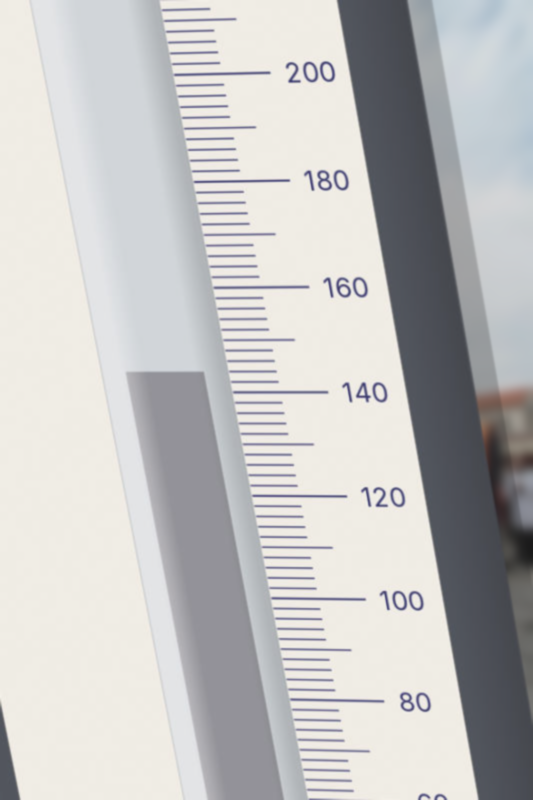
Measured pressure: 144 mmHg
